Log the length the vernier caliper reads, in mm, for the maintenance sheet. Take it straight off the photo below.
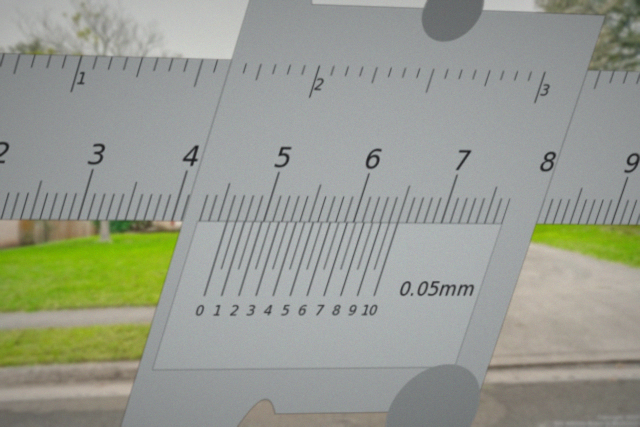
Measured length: 46.0 mm
